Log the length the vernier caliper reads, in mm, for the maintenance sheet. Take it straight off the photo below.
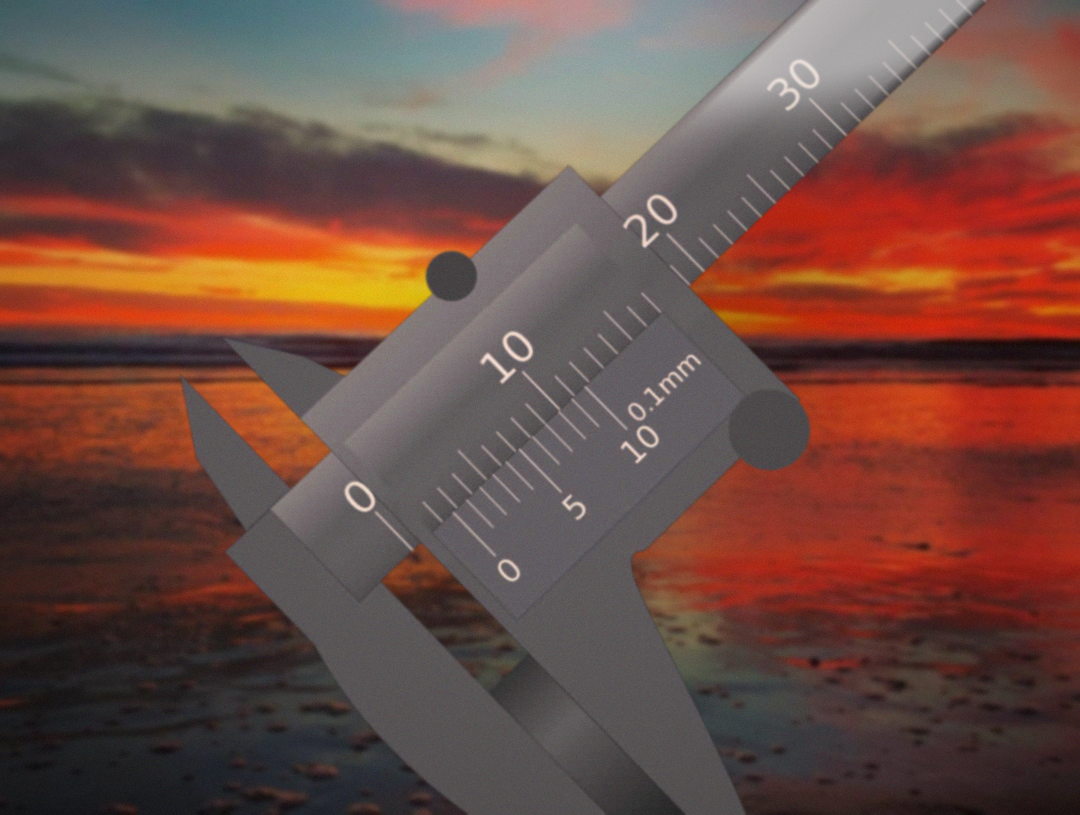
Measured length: 2.7 mm
